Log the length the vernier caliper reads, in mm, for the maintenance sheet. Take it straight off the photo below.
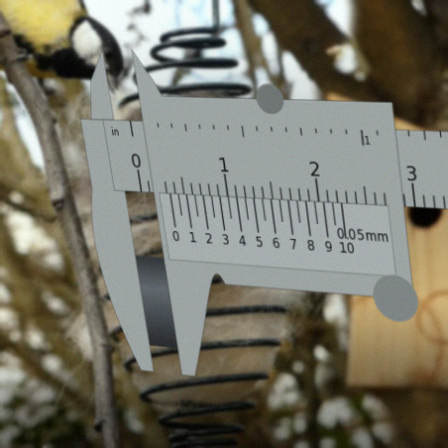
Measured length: 3.4 mm
